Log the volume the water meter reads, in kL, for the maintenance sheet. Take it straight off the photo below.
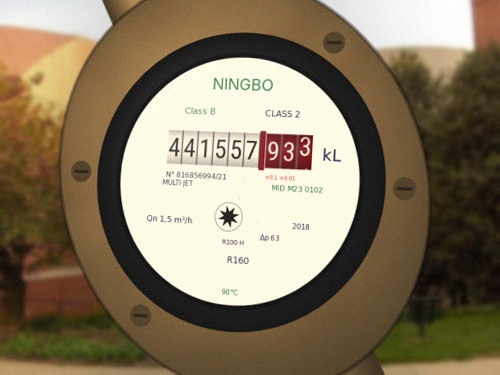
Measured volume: 441557.933 kL
